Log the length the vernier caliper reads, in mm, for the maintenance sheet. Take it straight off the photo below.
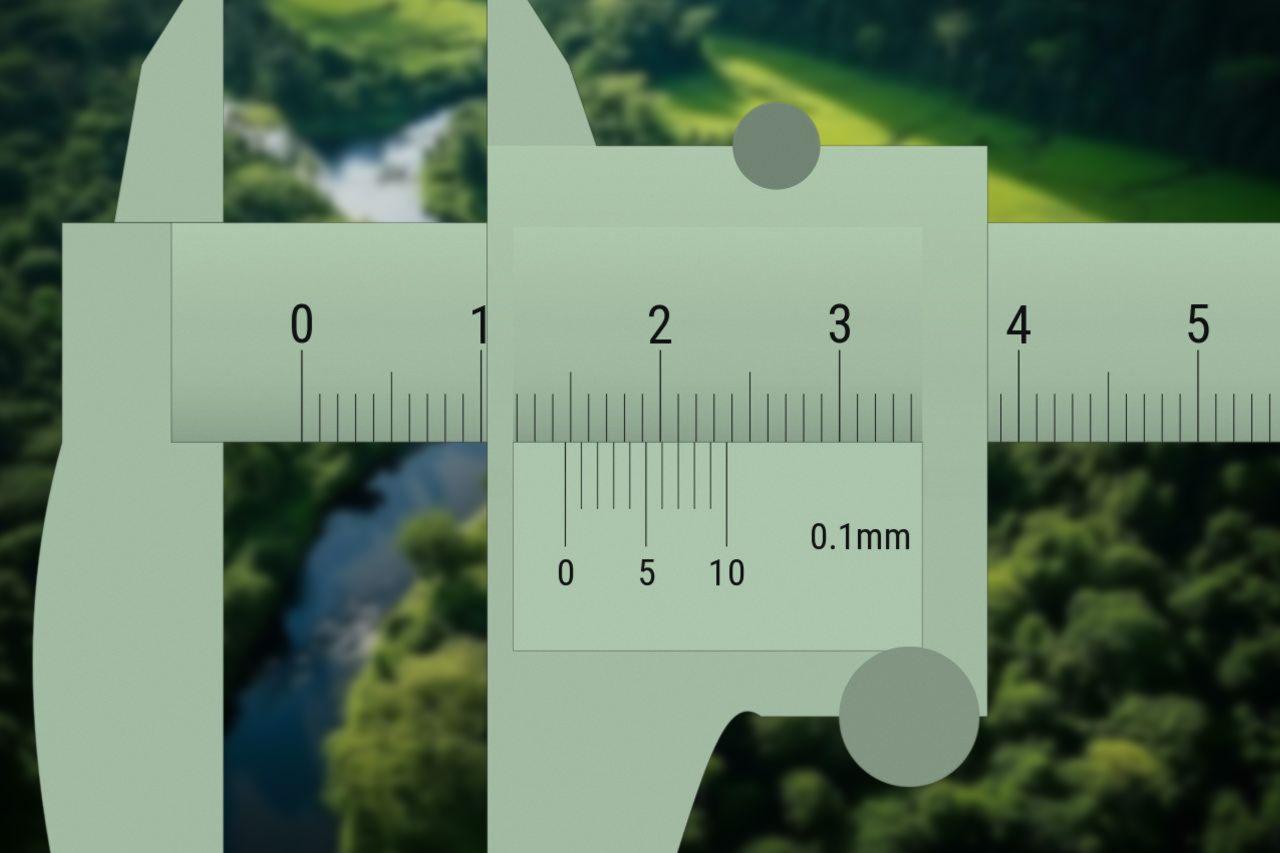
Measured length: 14.7 mm
